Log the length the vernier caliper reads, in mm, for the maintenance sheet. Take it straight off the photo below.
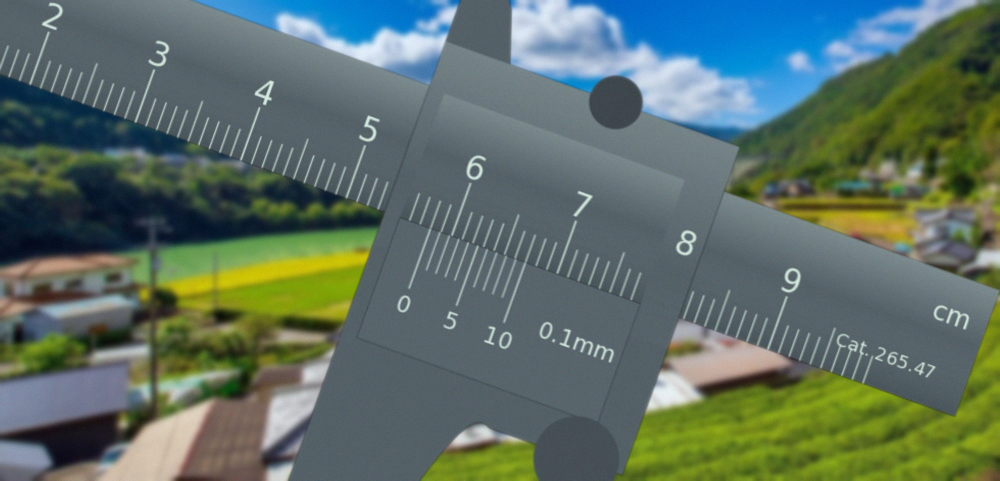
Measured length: 58.0 mm
